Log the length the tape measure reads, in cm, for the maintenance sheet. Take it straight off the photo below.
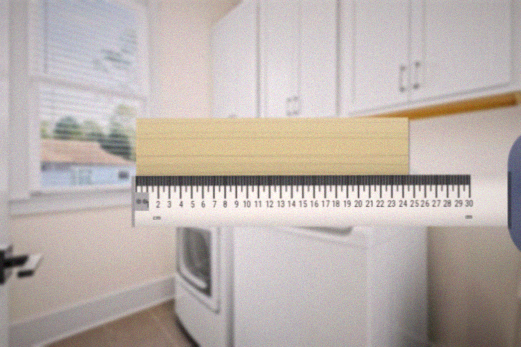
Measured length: 24.5 cm
